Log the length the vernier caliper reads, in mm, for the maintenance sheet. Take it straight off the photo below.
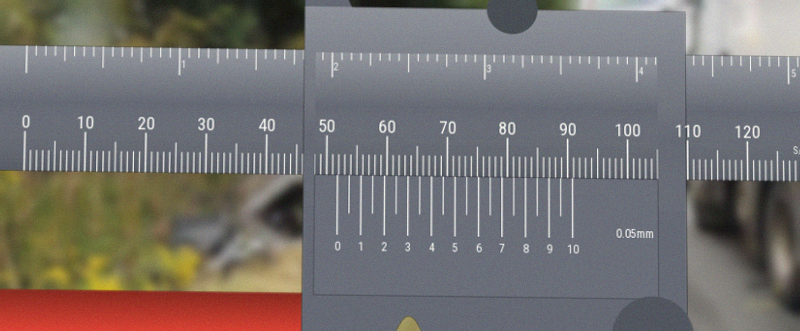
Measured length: 51.8 mm
